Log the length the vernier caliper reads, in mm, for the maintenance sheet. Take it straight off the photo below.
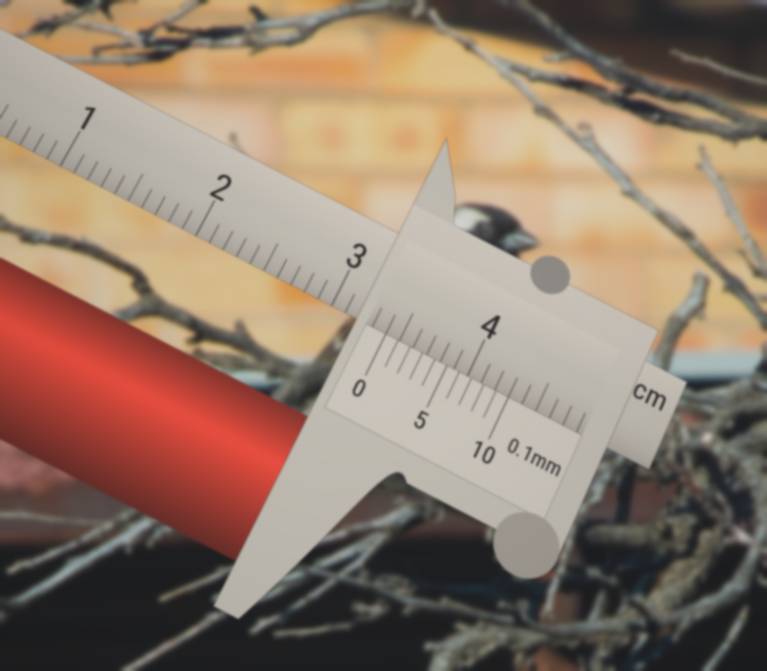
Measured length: 34.0 mm
